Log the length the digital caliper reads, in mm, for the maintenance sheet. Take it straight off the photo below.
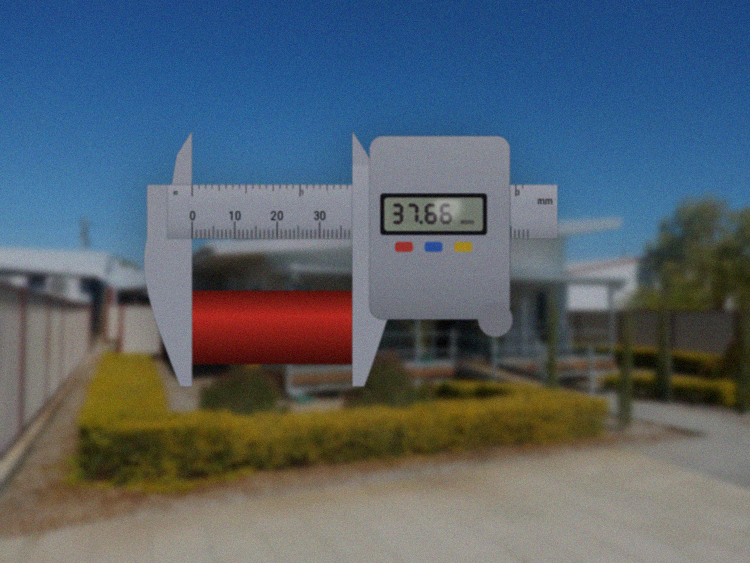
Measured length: 37.66 mm
